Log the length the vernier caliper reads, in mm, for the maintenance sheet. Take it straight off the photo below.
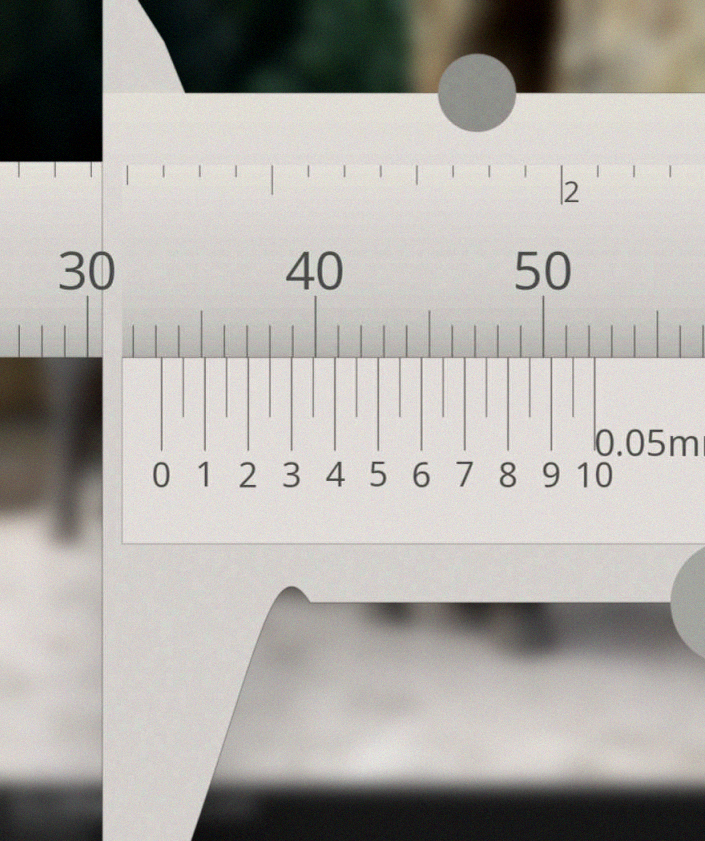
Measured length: 33.25 mm
